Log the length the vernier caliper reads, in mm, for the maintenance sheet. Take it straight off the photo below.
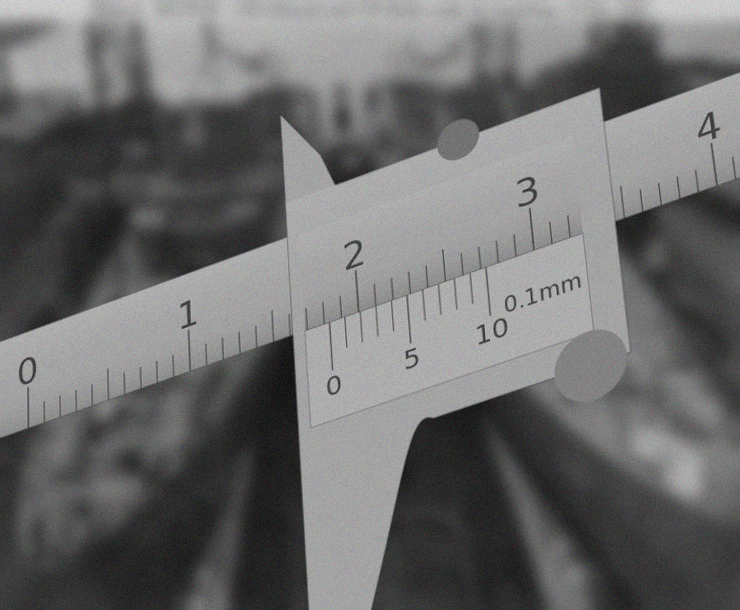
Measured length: 18.3 mm
